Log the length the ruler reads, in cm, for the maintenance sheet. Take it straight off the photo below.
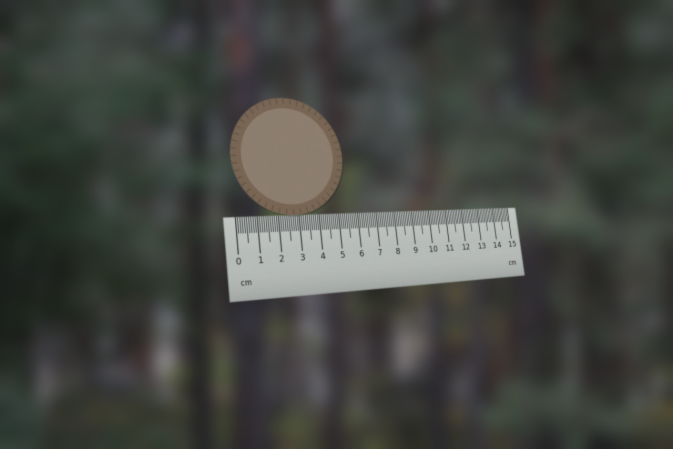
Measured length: 5.5 cm
